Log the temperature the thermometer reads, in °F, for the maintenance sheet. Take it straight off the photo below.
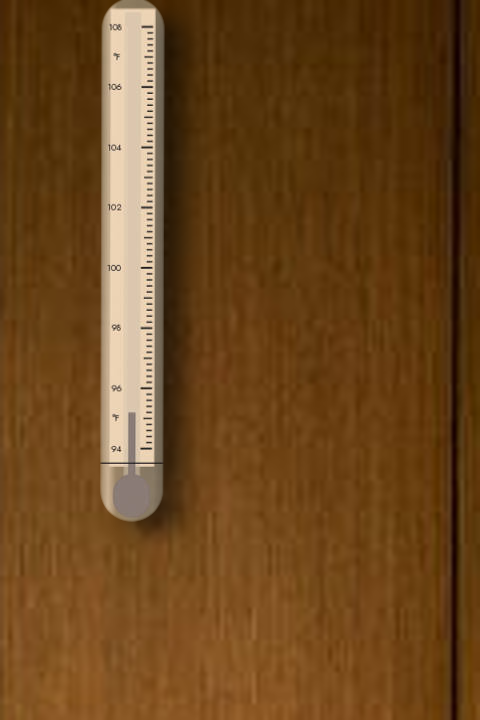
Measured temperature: 95.2 °F
